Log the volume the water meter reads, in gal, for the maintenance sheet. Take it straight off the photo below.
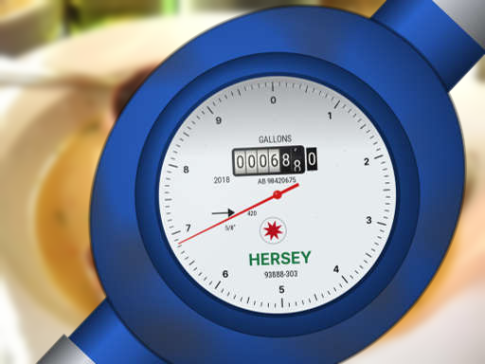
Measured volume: 6876.8 gal
